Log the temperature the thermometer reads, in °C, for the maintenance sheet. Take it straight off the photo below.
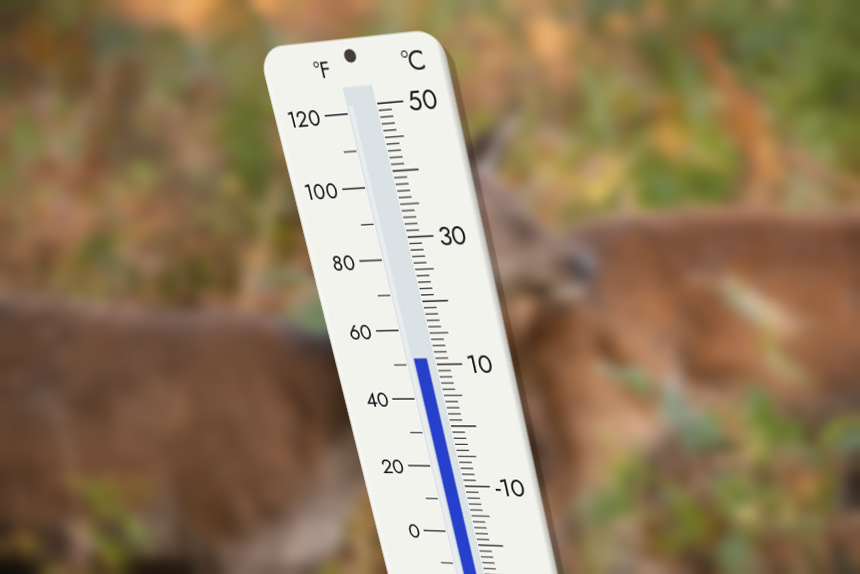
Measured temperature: 11 °C
